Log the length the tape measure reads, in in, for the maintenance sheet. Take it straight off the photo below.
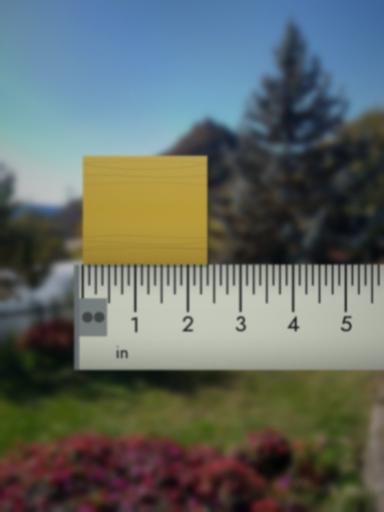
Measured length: 2.375 in
